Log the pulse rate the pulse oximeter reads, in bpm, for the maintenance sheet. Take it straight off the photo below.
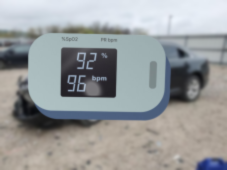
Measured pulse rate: 96 bpm
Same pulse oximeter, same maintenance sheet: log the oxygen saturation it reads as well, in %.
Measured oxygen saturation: 92 %
